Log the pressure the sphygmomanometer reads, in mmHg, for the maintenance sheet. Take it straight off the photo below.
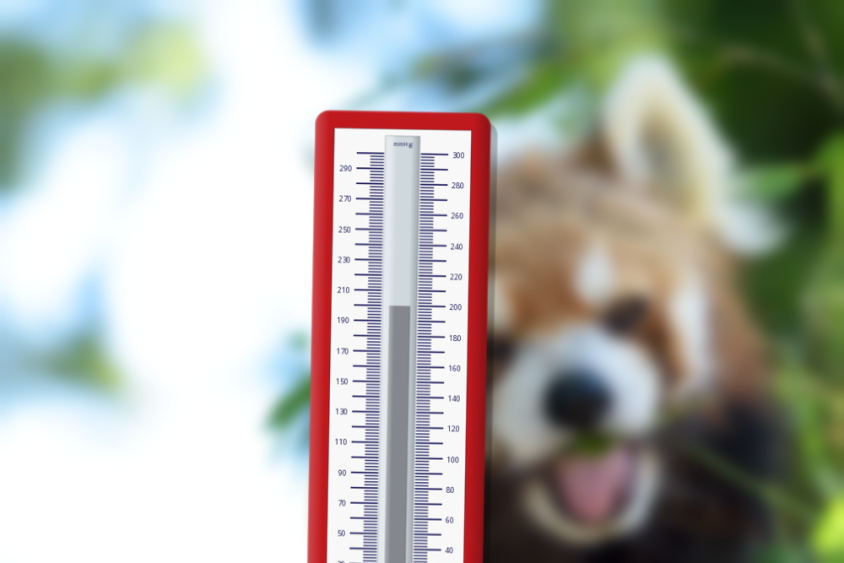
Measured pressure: 200 mmHg
